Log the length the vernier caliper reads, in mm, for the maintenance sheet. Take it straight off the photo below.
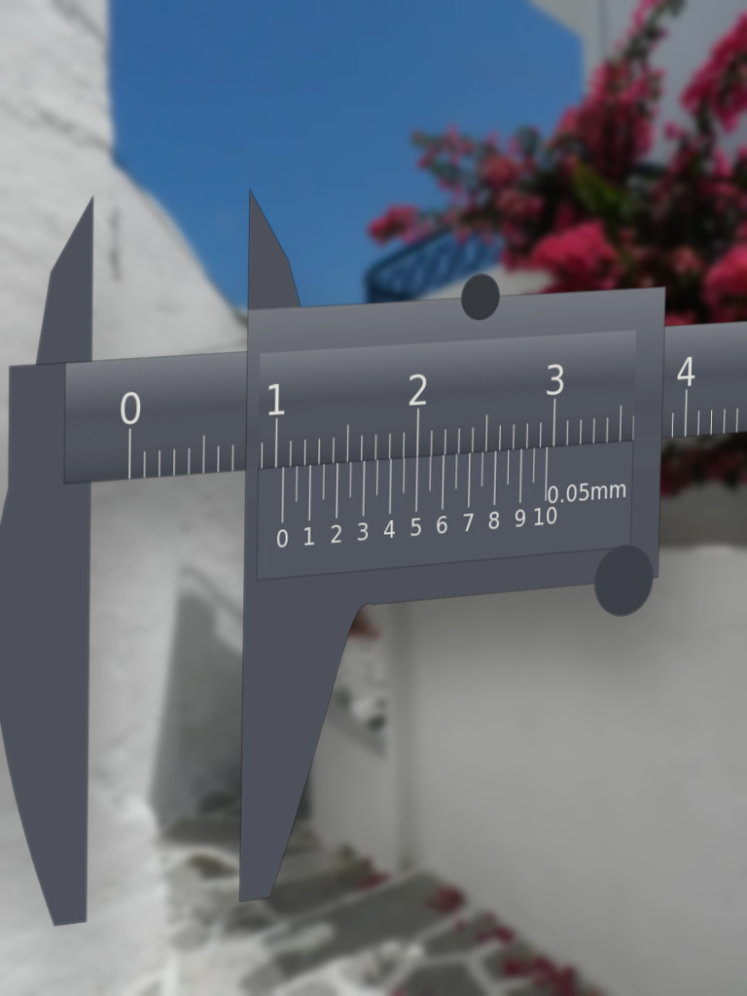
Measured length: 10.5 mm
